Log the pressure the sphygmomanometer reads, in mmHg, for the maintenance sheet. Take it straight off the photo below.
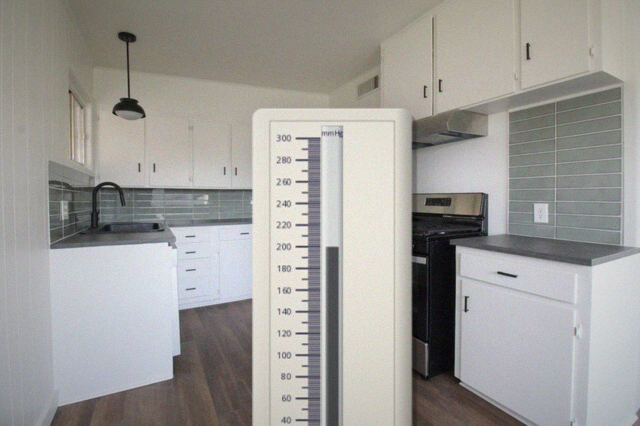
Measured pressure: 200 mmHg
